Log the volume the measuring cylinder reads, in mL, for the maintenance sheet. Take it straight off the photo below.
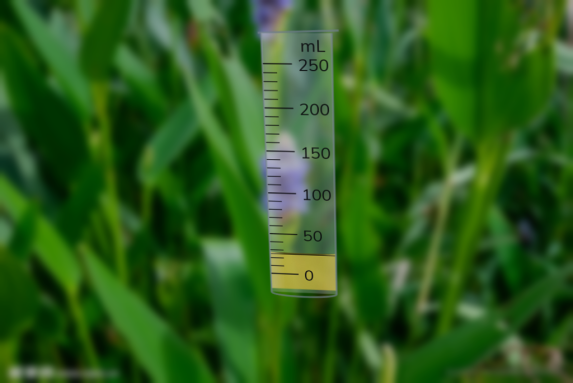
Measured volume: 25 mL
